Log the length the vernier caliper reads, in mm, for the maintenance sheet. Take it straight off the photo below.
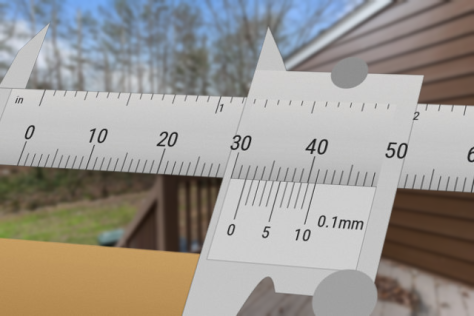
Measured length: 32.0 mm
